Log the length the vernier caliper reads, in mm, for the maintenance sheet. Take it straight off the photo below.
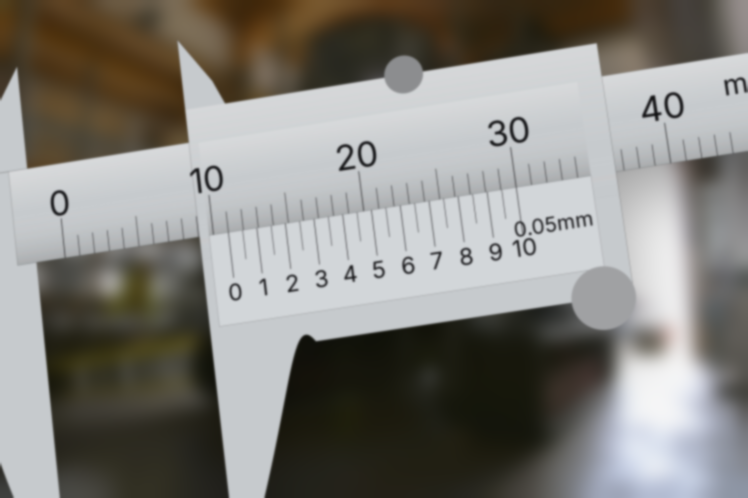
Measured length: 11.0 mm
